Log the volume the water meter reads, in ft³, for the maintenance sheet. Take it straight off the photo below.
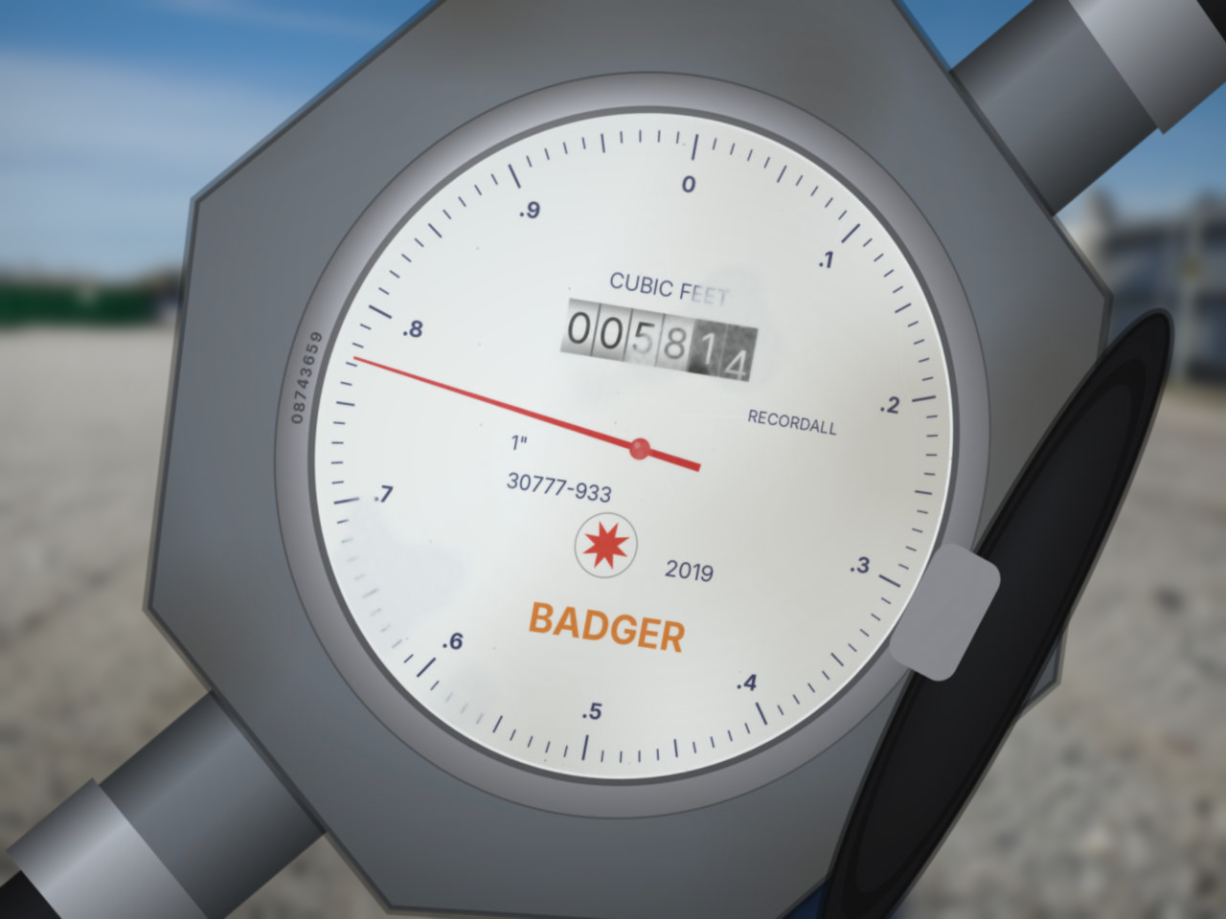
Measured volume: 5813.77 ft³
